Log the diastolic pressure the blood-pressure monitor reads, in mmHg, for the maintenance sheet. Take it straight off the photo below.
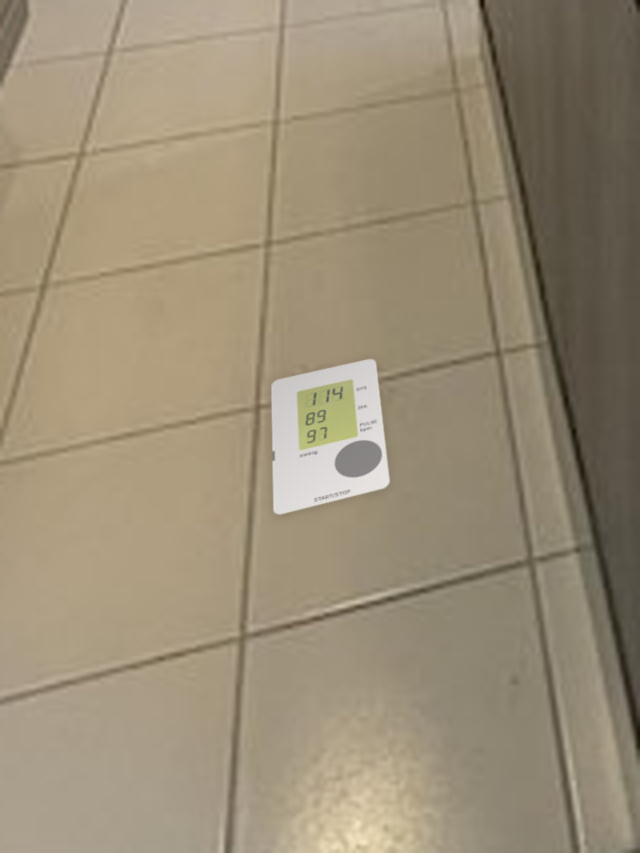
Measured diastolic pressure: 89 mmHg
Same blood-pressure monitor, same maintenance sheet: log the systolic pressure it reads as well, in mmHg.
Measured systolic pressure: 114 mmHg
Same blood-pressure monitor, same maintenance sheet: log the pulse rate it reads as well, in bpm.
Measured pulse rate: 97 bpm
